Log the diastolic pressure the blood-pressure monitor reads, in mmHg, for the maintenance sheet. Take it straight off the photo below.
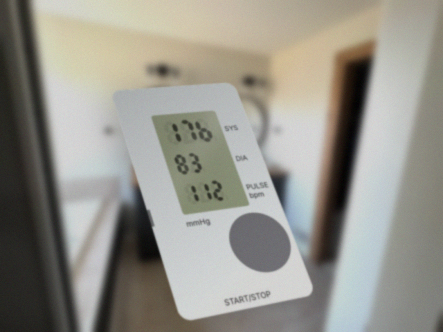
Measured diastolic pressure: 83 mmHg
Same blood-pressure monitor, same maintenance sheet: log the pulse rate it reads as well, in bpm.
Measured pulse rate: 112 bpm
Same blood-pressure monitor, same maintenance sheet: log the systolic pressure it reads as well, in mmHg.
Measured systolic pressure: 176 mmHg
